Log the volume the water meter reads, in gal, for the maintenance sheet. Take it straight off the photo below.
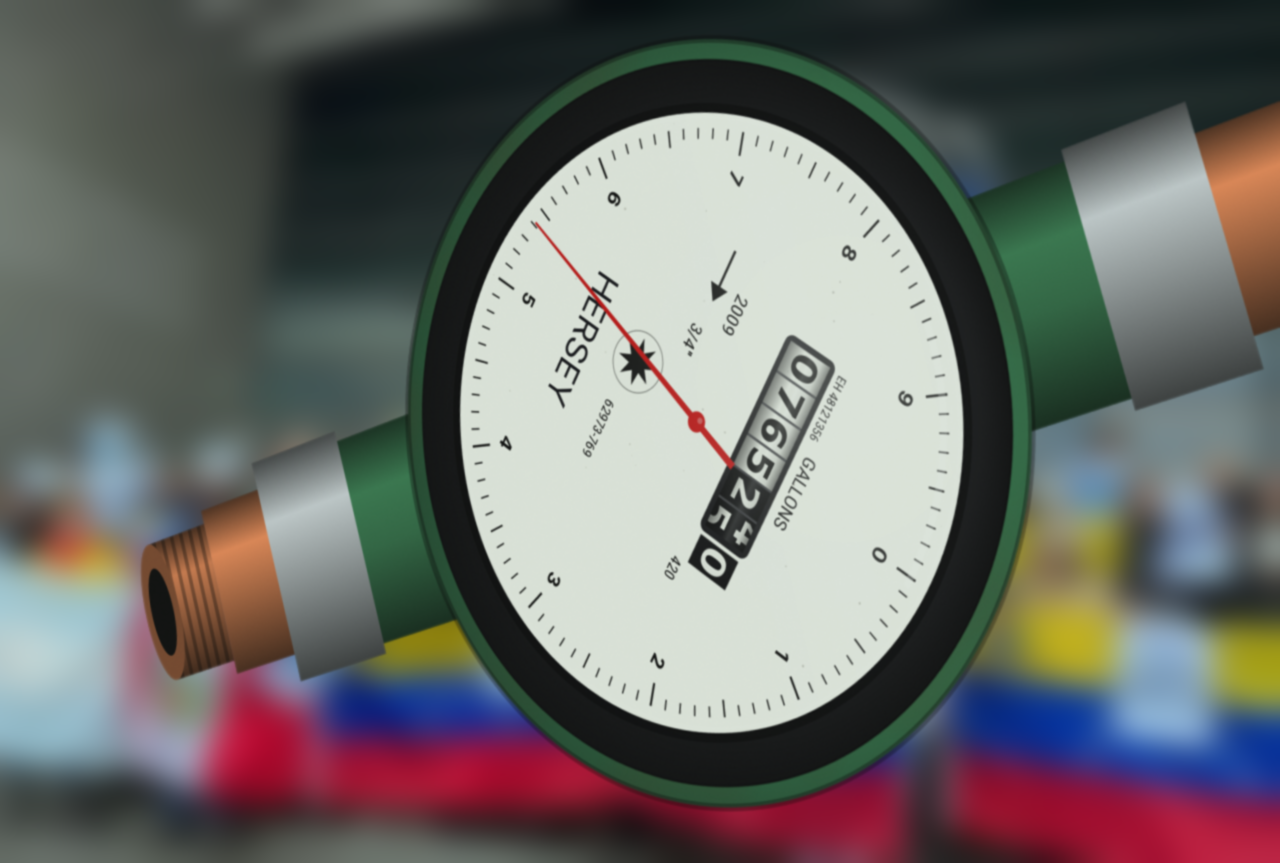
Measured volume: 765245.4 gal
